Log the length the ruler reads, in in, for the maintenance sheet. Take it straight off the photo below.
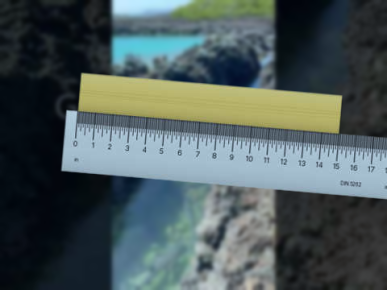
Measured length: 15 in
